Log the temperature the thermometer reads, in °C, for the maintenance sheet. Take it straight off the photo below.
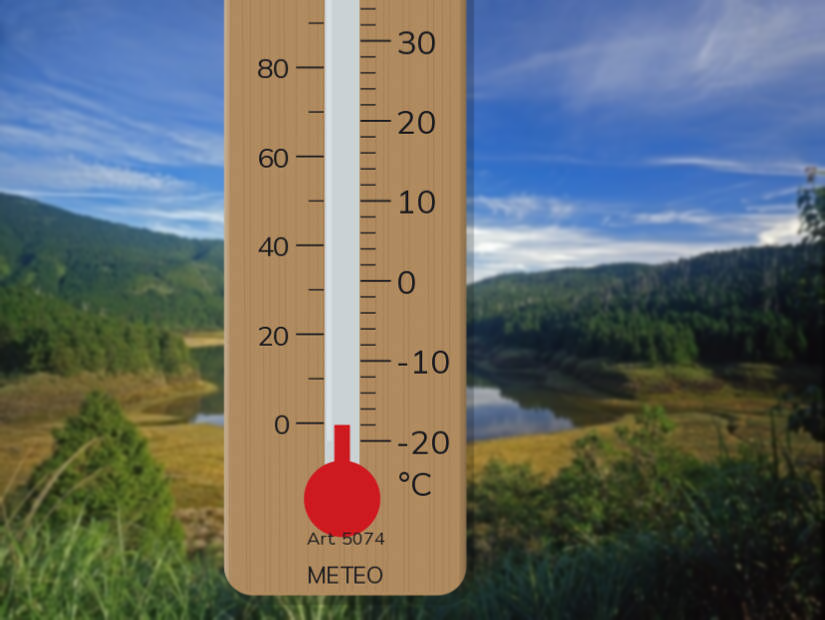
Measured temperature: -18 °C
